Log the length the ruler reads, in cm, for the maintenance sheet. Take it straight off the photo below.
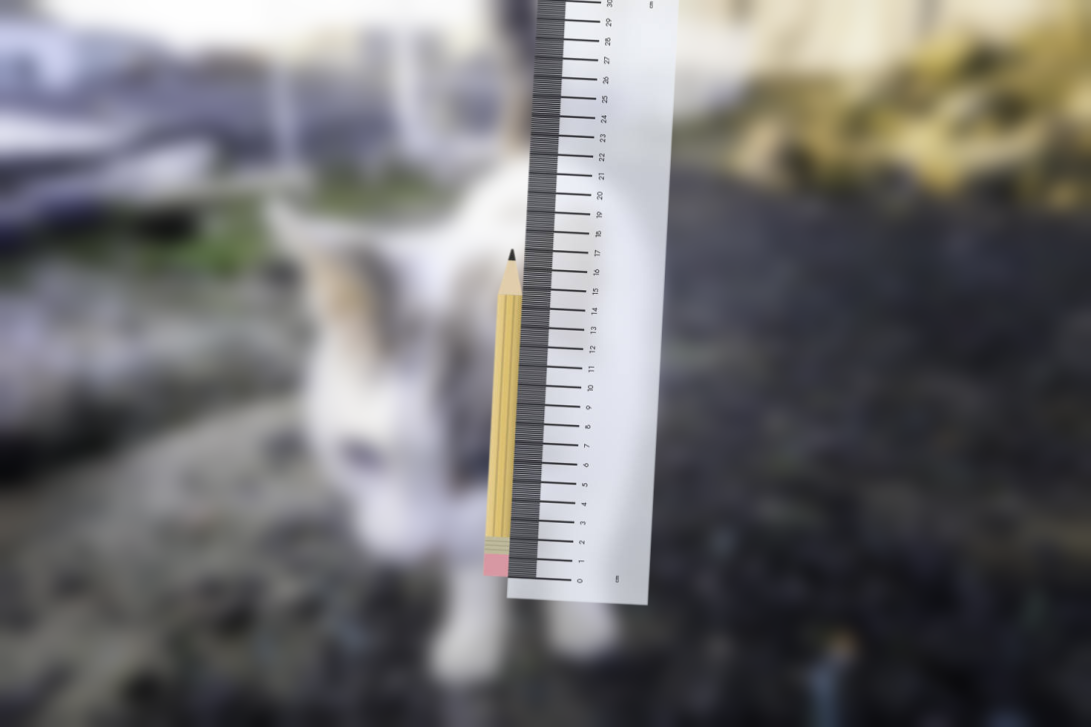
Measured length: 17 cm
